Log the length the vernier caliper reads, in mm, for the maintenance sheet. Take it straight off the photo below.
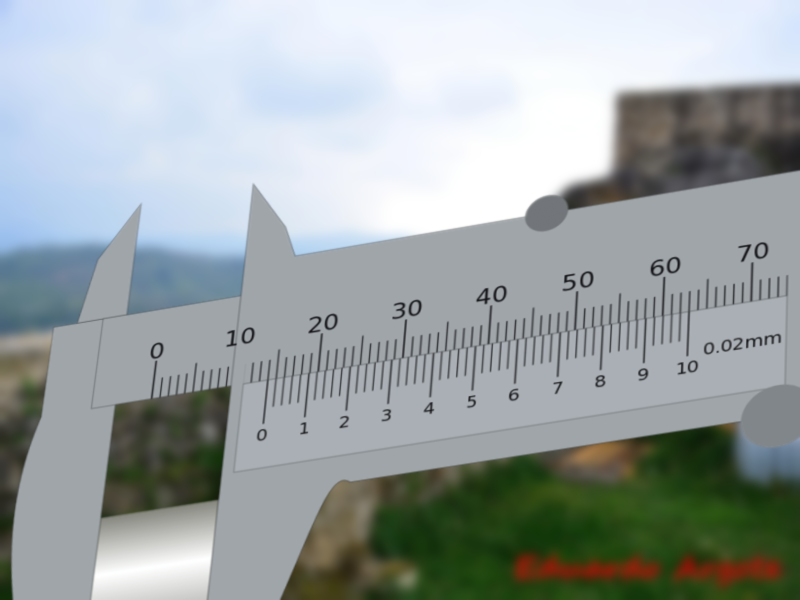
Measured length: 14.0 mm
